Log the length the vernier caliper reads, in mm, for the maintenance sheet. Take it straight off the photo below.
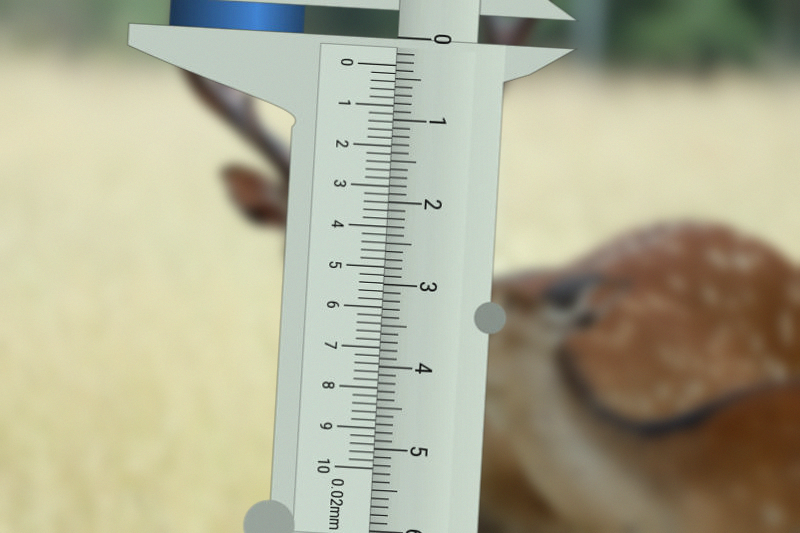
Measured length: 3.4 mm
